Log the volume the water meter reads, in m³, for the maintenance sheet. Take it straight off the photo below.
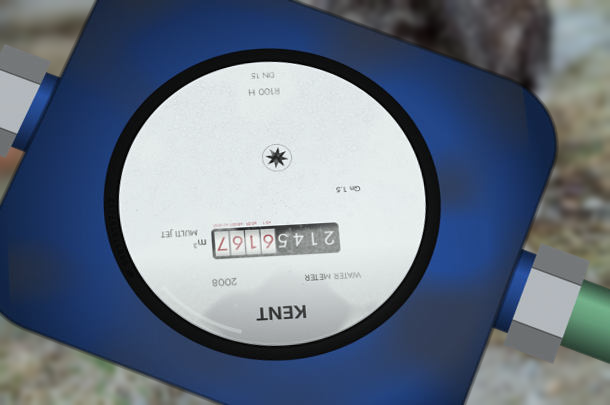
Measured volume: 2145.6167 m³
